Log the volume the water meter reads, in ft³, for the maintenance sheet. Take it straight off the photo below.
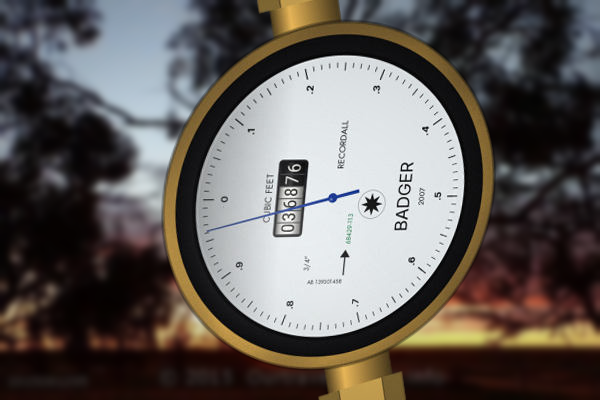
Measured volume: 36875.96 ft³
